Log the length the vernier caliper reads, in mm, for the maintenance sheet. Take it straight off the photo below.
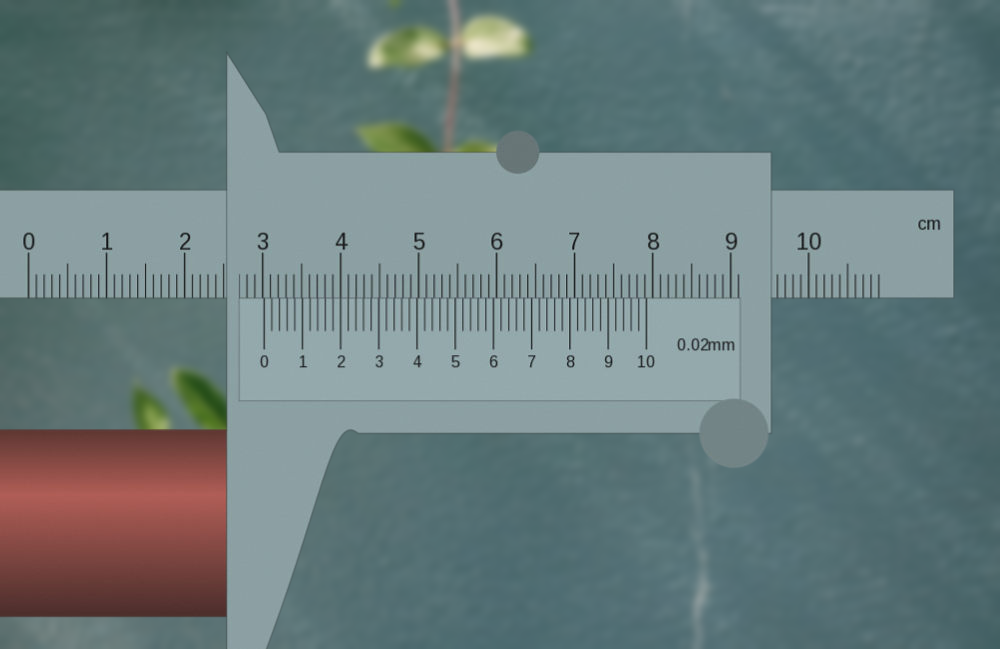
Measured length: 30.2 mm
